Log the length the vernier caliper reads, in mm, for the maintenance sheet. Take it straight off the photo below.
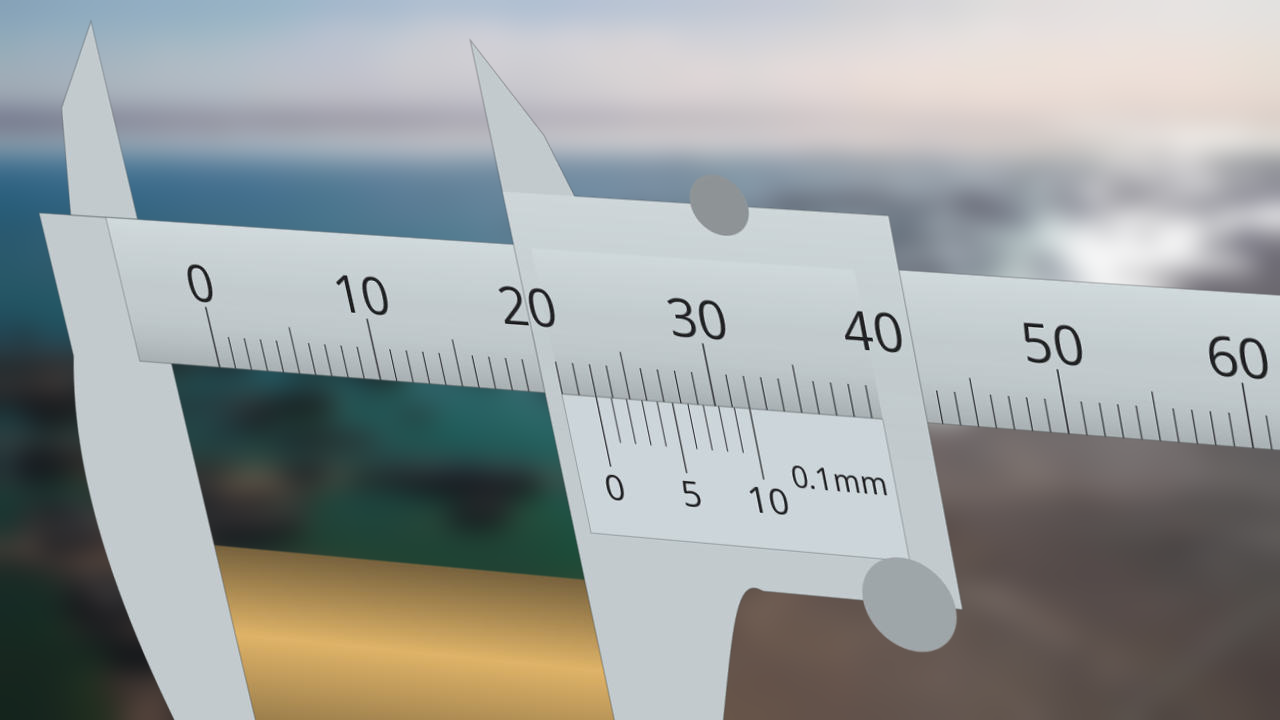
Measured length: 23.0 mm
